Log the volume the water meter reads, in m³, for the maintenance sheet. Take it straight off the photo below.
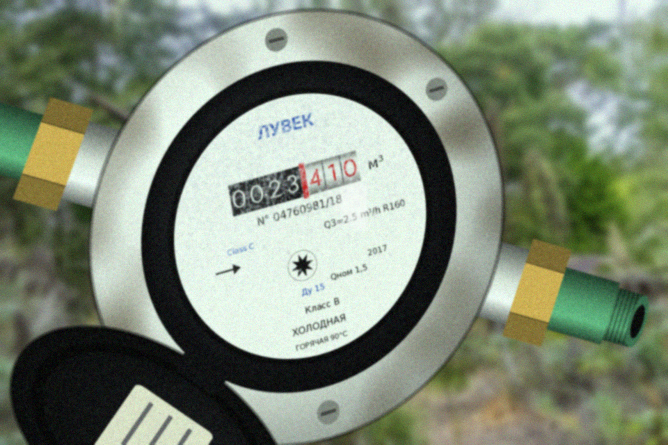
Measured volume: 23.410 m³
